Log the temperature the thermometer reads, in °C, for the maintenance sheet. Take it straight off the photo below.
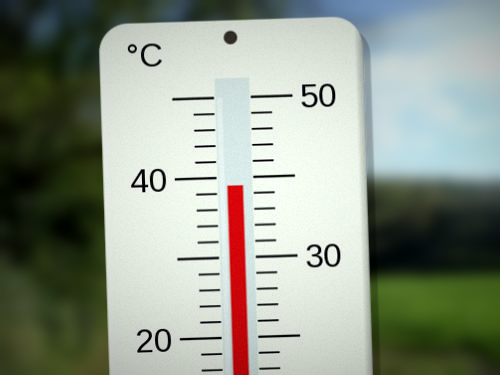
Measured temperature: 39 °C
